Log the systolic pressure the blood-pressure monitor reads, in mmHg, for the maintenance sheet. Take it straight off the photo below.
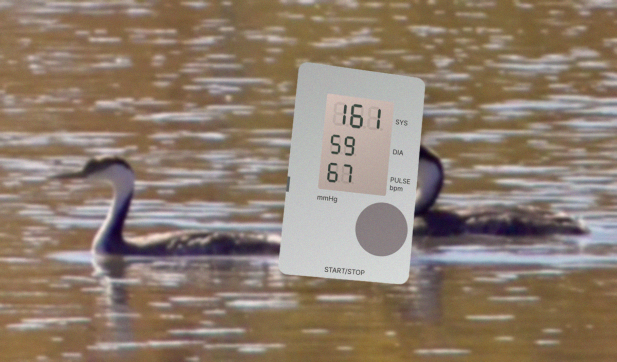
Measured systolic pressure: 161 mmHg
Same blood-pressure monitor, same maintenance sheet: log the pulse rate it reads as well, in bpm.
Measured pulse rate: 67 bpm
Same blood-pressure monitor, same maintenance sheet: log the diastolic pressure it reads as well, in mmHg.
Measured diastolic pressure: 59 mmHg
